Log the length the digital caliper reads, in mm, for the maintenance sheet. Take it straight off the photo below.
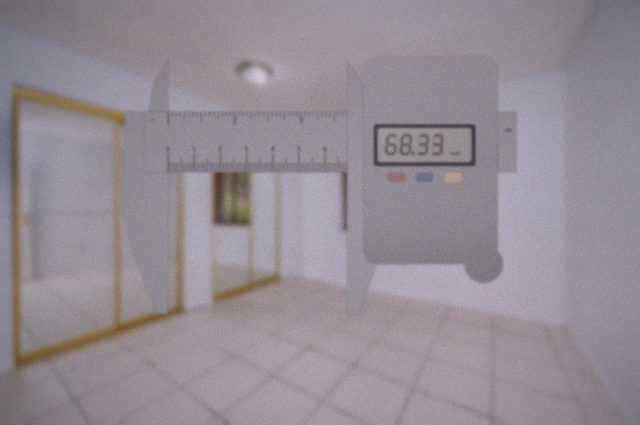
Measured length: 68.33 mm
